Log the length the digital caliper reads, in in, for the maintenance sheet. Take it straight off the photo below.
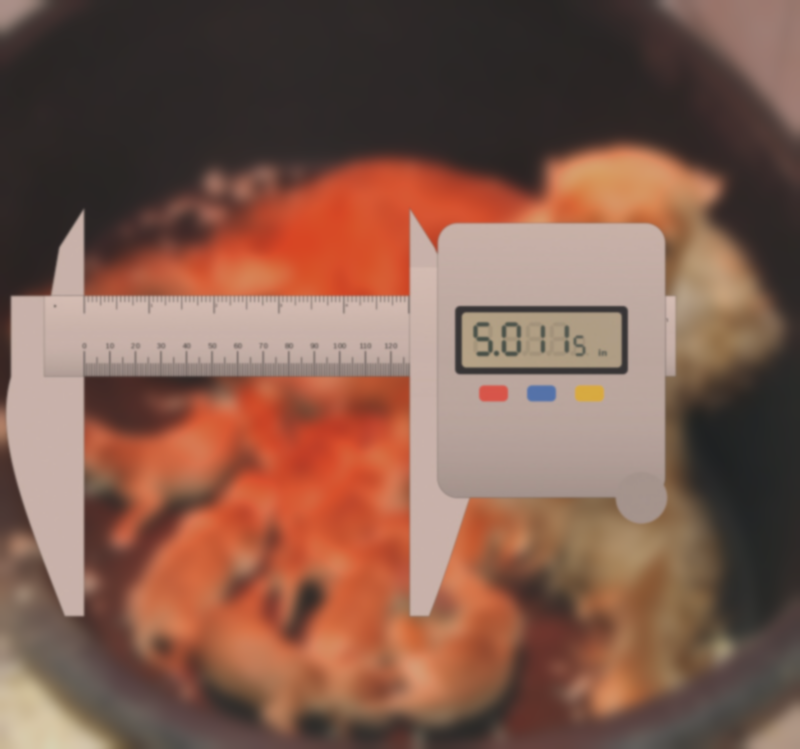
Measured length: 5.0115 in
